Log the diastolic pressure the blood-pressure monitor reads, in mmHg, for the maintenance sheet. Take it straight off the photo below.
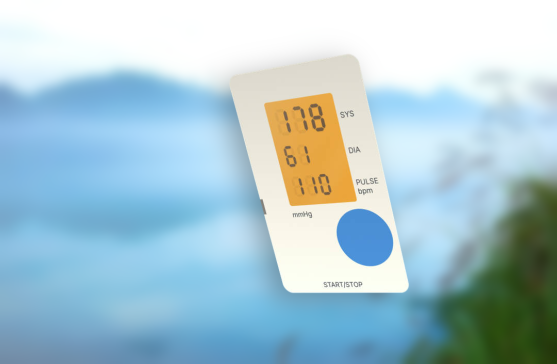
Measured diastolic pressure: 61 mmHg
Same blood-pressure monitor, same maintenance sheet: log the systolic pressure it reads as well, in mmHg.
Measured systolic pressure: 178 mmHg
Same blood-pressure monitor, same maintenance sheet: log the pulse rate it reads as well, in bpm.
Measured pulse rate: 110 bpm
